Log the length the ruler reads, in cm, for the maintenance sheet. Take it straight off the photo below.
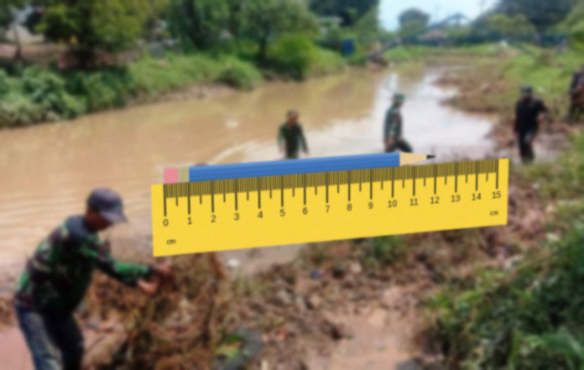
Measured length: 12 cm
